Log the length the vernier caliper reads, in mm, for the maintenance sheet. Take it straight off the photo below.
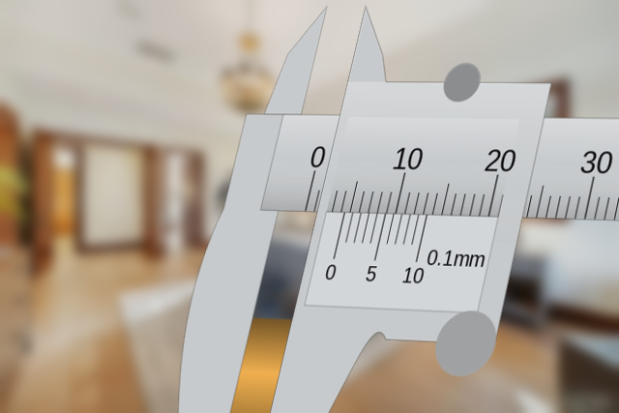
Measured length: 4.4 mm
